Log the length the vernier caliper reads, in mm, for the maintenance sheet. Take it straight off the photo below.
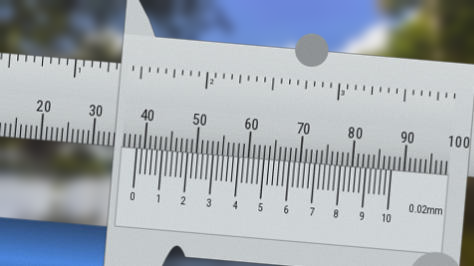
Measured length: 38.5 mm
